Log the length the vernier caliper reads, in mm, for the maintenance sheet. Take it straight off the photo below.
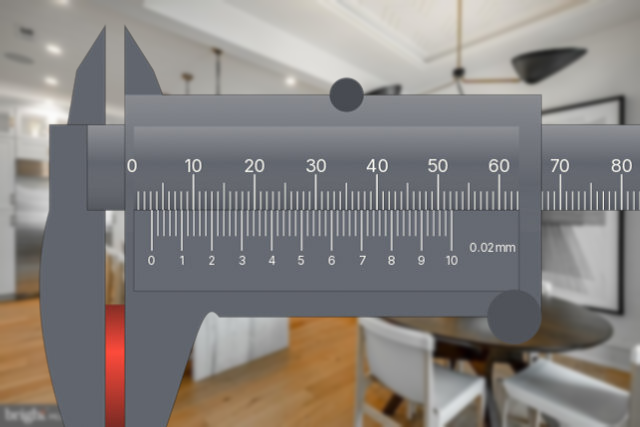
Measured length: 3.2 mm
